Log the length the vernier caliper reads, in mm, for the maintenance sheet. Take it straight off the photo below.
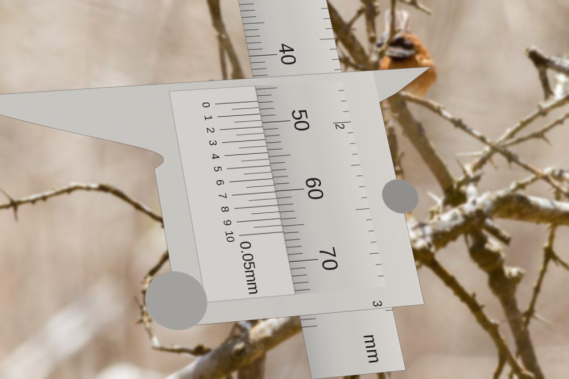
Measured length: 46.8 mm
